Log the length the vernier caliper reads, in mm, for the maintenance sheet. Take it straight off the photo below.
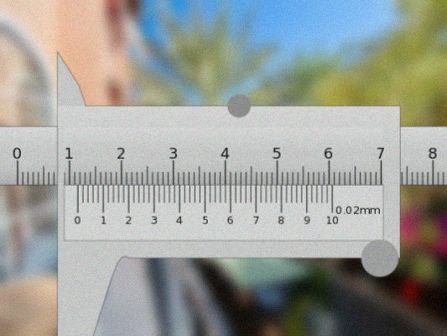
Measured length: 11.6 mm
